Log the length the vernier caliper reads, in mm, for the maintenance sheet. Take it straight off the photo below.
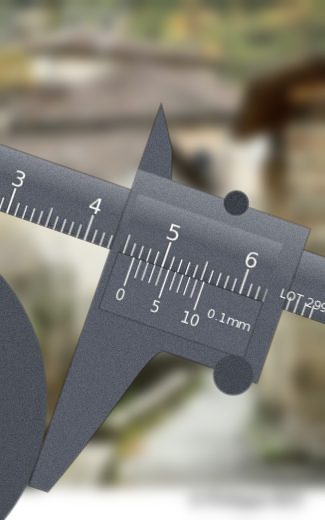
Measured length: 46.4 mm
